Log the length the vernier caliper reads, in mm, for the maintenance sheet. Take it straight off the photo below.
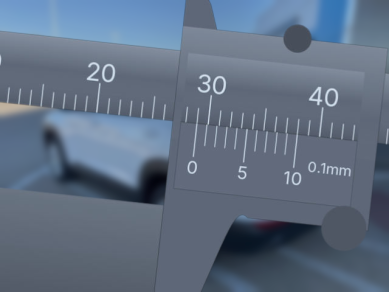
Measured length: 29.0 mm
